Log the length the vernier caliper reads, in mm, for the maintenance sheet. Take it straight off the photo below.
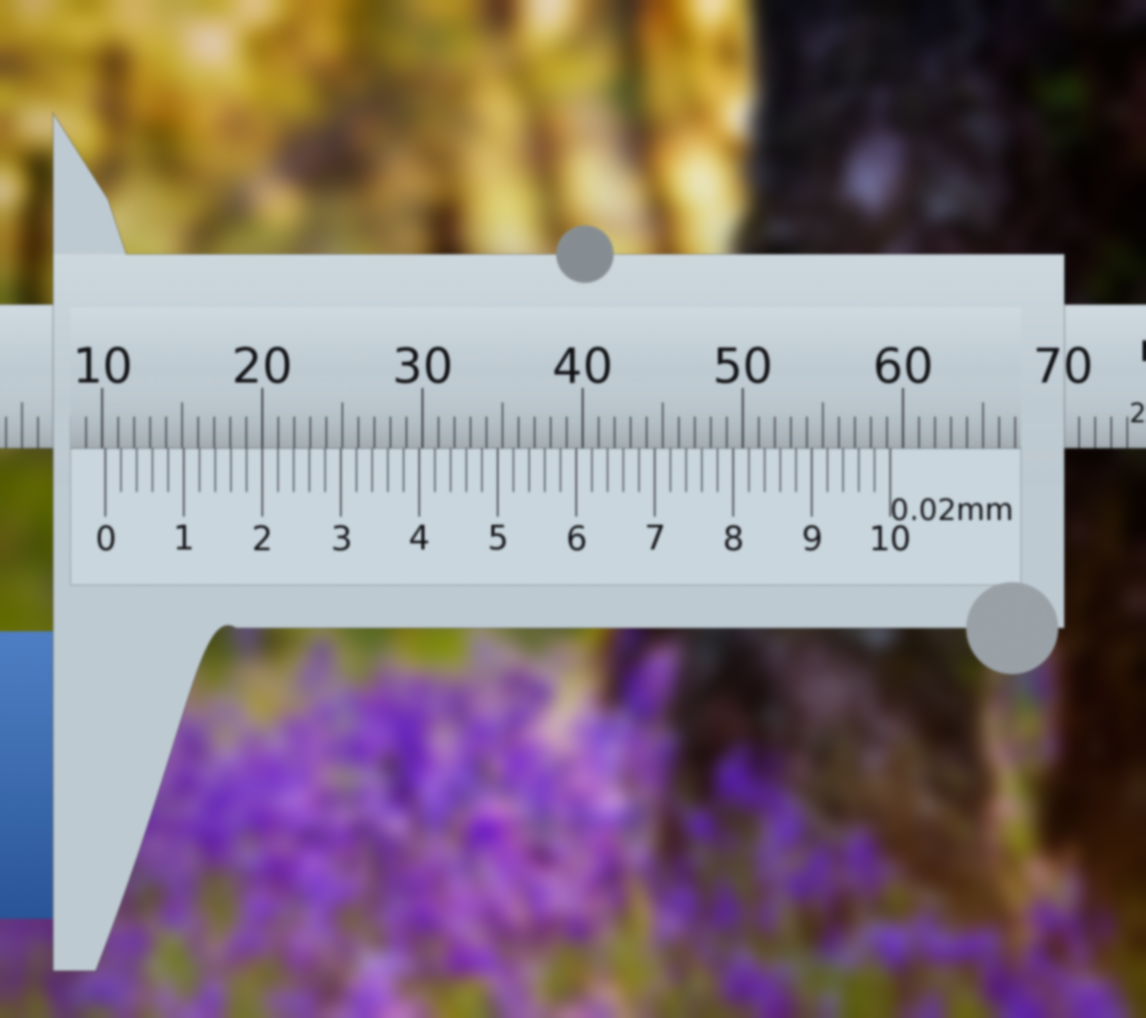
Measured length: 10.2 mm
